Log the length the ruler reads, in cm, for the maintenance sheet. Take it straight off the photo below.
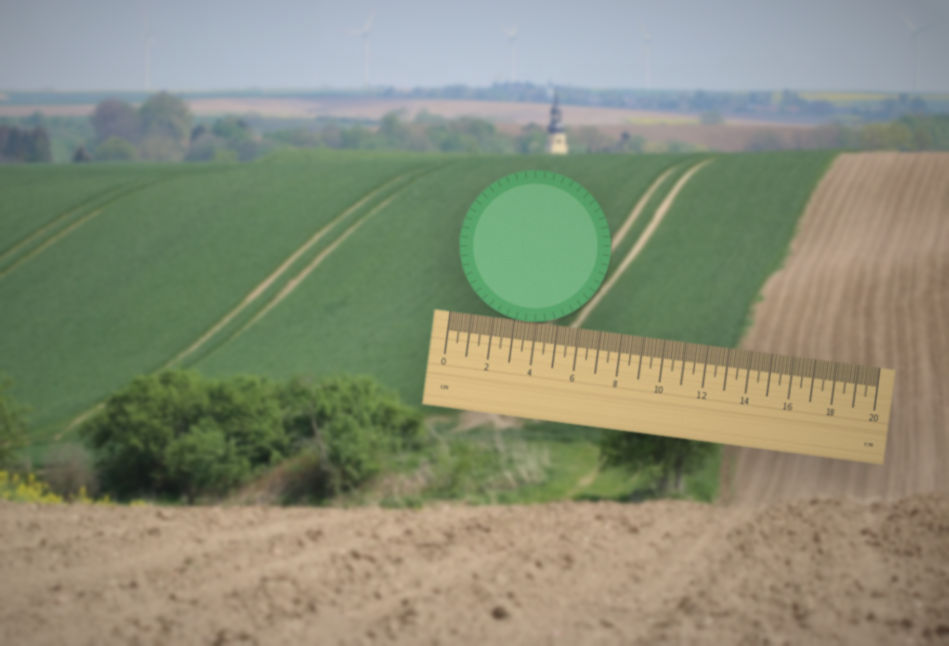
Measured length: 7 cm
